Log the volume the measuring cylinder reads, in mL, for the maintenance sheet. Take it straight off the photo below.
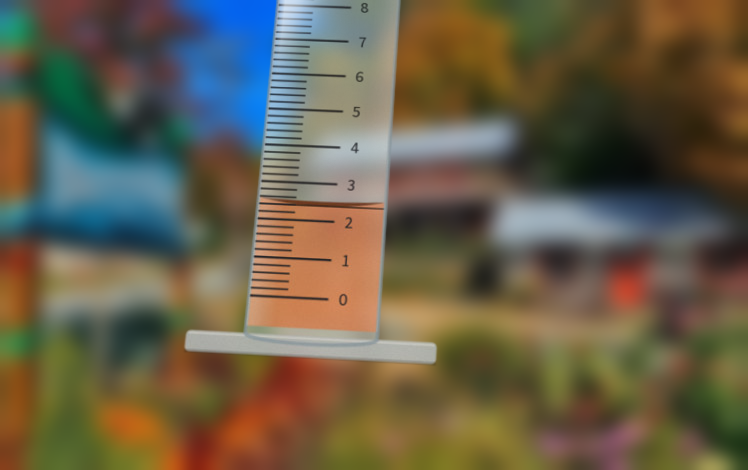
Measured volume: 2.4 mL
